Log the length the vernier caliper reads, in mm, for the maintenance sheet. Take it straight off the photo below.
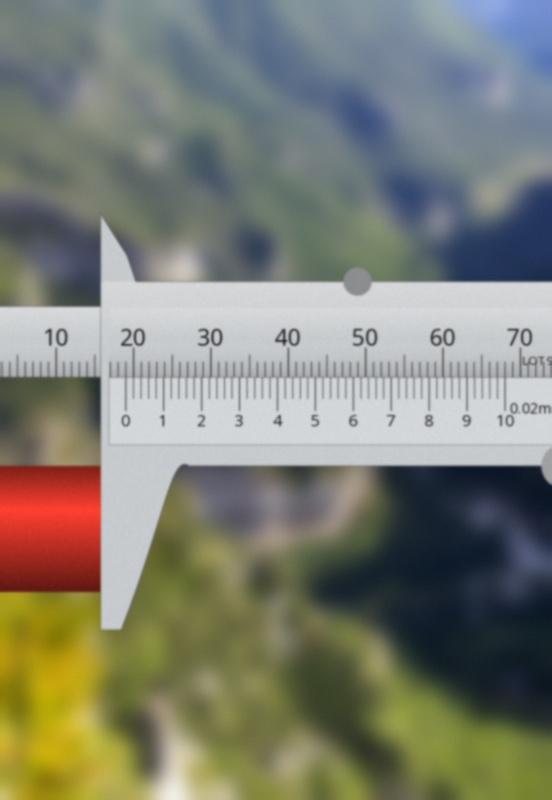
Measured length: 19.0 mm
